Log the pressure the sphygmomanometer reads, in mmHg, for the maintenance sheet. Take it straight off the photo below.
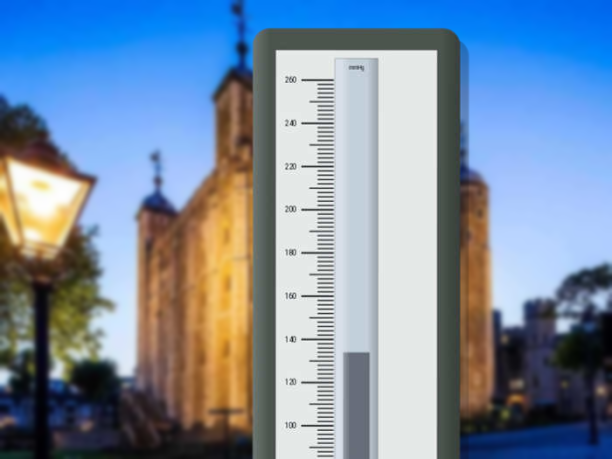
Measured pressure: 134 mmHg
